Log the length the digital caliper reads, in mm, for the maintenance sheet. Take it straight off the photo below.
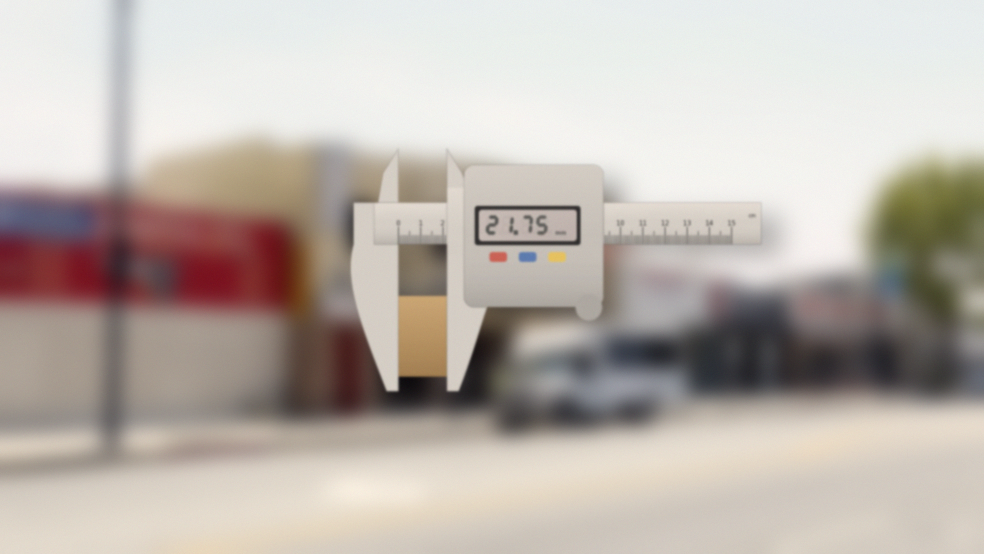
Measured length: 21.75 mm
